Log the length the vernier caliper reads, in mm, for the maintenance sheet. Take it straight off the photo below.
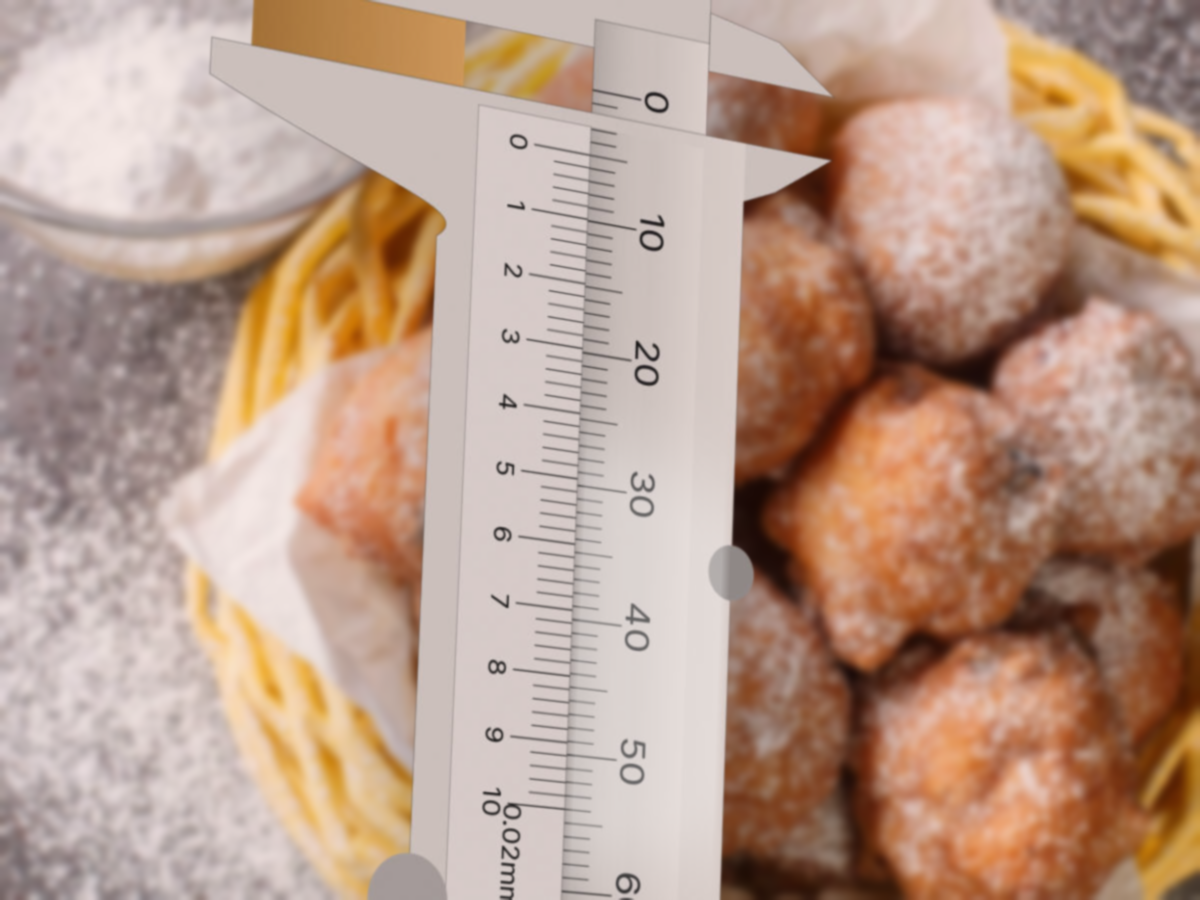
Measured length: 5.0 mm
